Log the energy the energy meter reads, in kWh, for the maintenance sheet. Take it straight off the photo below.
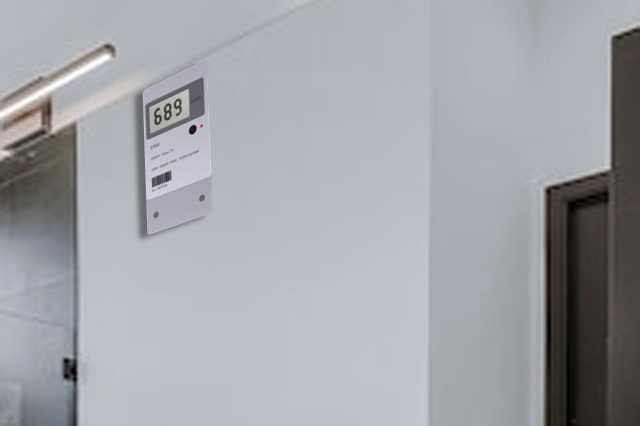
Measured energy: 689 kWh
